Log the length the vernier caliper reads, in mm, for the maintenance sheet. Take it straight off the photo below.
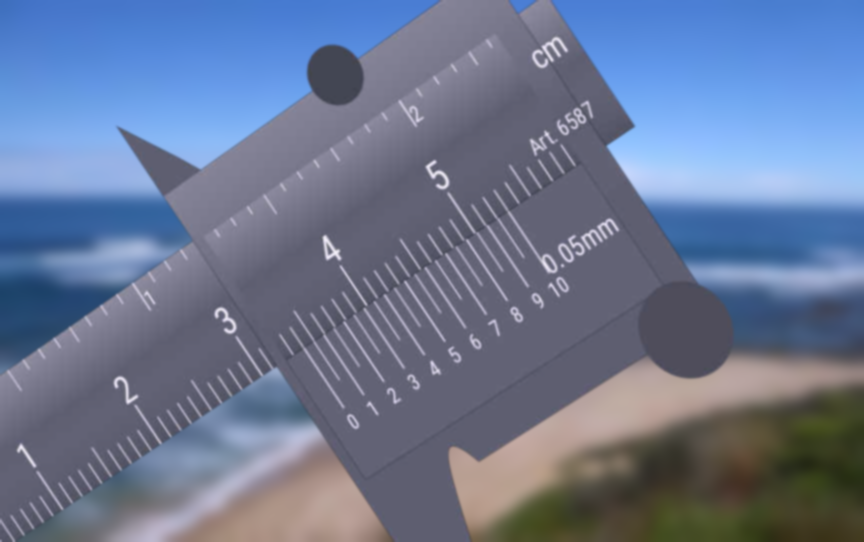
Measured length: 34.0 mm
